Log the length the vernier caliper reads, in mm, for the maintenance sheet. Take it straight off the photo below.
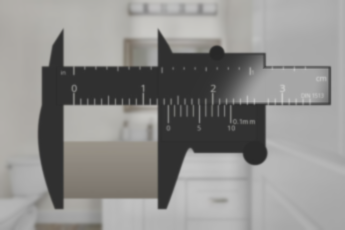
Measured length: 13.6 mm
